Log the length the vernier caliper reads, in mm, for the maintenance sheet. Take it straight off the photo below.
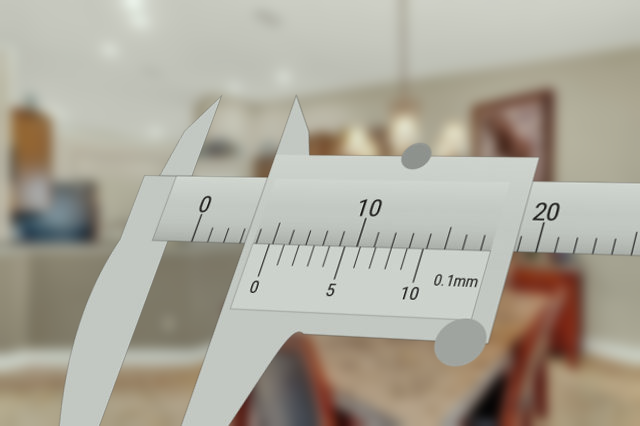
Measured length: 4.8 mm
